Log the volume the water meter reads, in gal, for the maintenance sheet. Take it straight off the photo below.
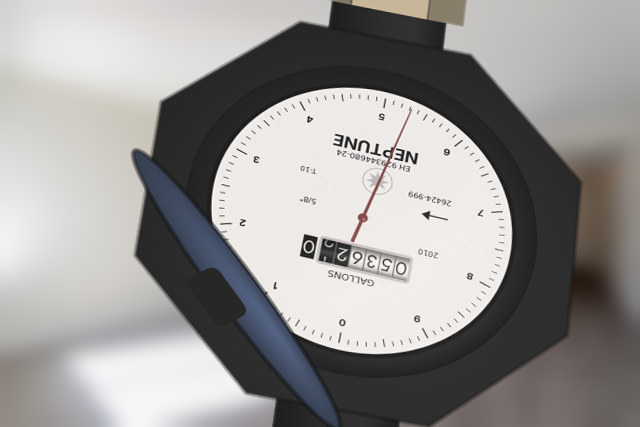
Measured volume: 536215.3 gal
